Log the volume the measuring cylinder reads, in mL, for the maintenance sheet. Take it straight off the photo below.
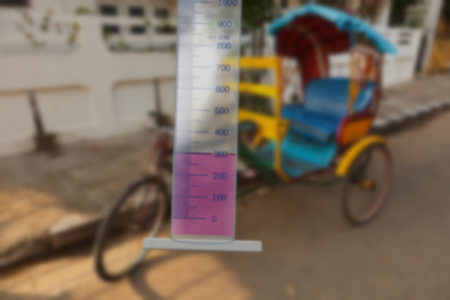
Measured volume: 300 mL
